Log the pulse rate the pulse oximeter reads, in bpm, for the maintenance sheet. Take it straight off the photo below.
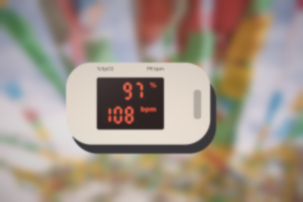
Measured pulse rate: 108 bpm
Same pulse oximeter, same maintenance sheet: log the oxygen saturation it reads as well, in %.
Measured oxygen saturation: 97 %
